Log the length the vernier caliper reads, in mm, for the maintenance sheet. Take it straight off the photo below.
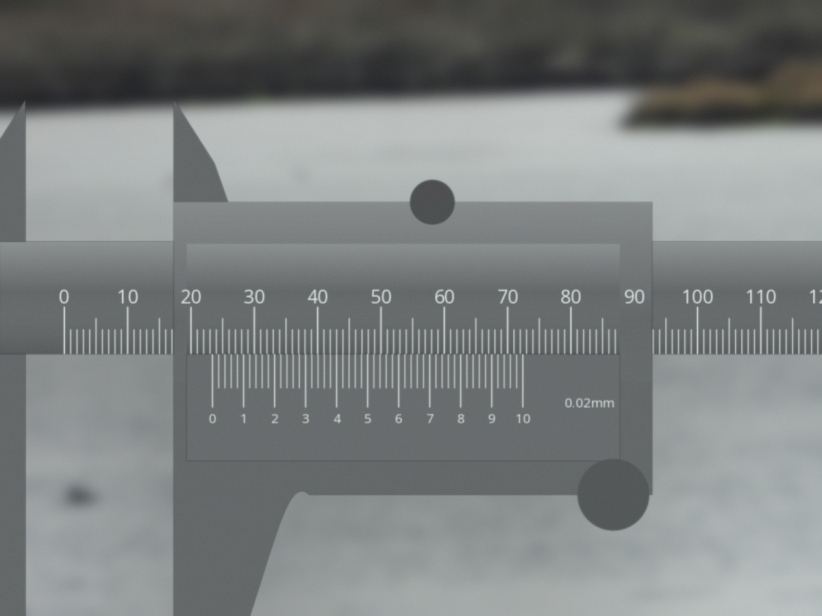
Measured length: 23.4 mm
